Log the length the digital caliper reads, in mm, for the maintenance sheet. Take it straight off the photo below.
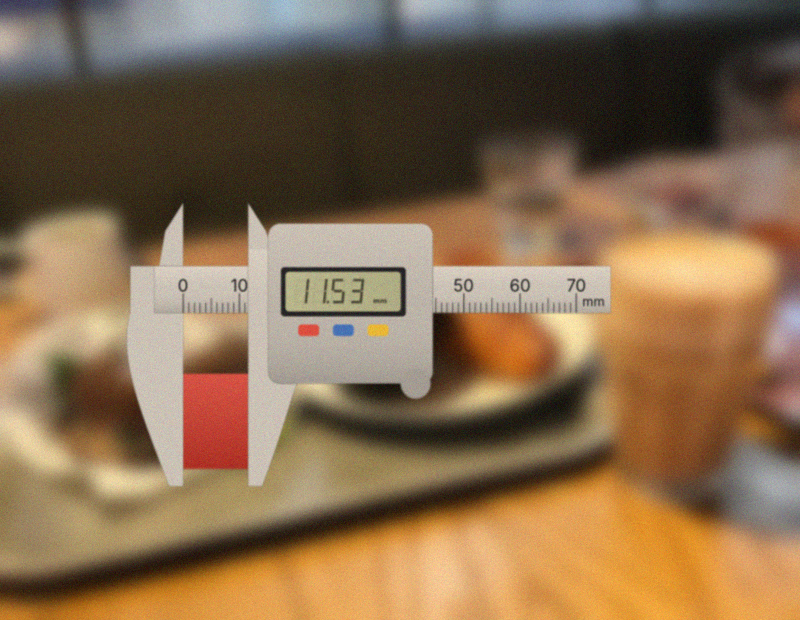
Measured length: 11.53 mm
